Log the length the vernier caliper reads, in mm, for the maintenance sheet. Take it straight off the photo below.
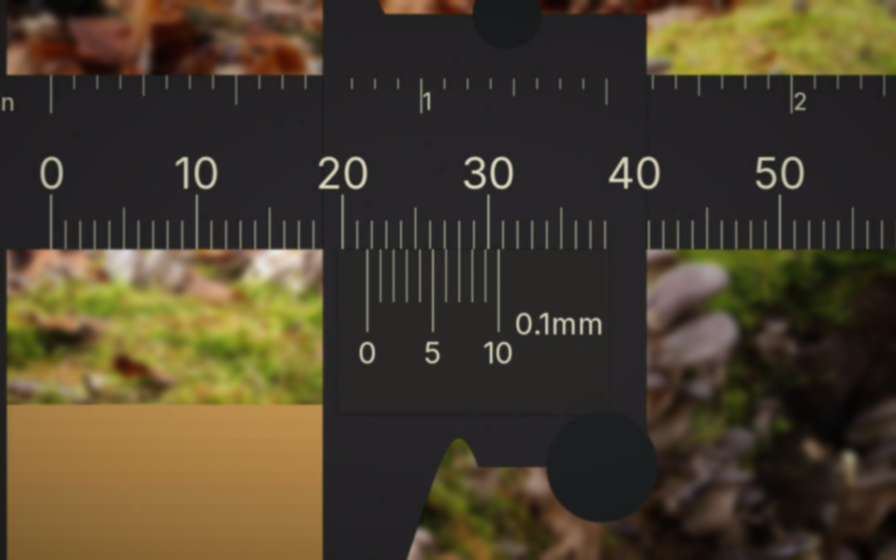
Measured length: 21.7 mm
